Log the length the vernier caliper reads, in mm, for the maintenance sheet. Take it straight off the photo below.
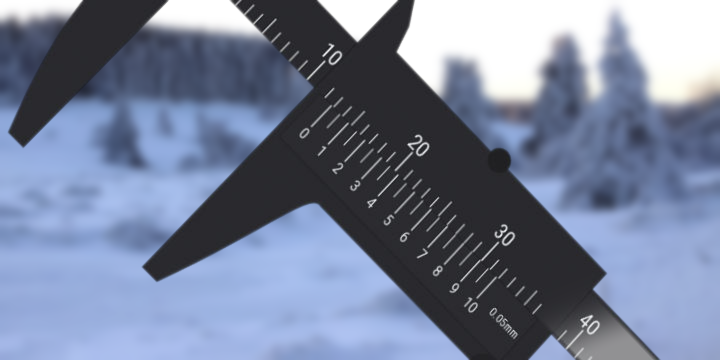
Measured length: 12.8 mm
